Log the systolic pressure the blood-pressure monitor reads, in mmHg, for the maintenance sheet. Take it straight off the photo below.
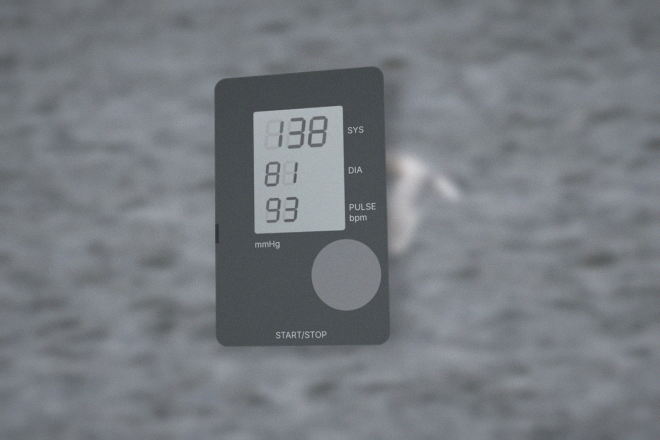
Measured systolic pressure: 138 mmHg
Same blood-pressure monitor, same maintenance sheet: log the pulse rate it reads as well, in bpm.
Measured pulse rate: 93 bpm
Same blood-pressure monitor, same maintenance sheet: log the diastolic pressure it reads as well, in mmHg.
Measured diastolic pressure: 81 mmHg
